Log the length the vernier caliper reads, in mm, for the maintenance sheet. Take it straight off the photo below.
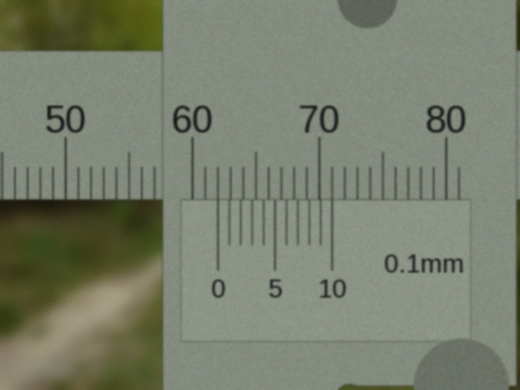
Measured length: 62.0 mm
